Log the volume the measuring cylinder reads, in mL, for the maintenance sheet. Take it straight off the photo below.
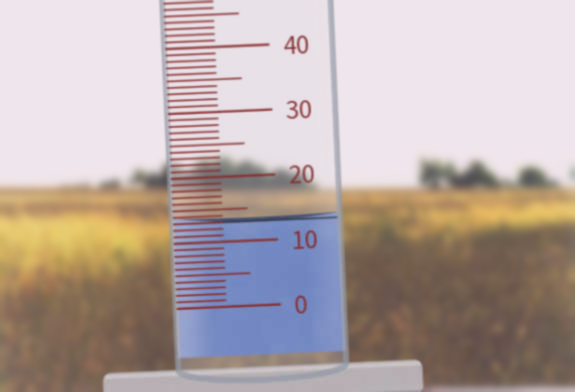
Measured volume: 13 mL
